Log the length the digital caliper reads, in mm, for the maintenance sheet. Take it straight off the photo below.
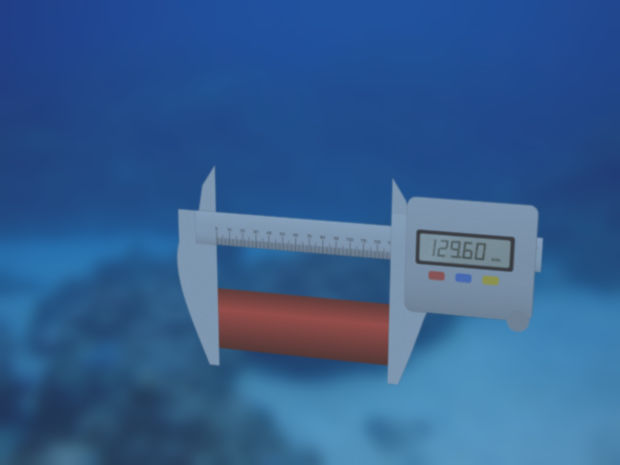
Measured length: 129.60 mm
